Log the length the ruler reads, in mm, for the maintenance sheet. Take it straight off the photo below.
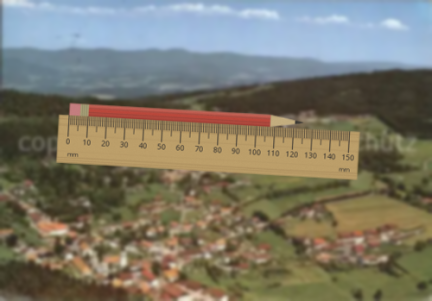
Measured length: 125 mm
